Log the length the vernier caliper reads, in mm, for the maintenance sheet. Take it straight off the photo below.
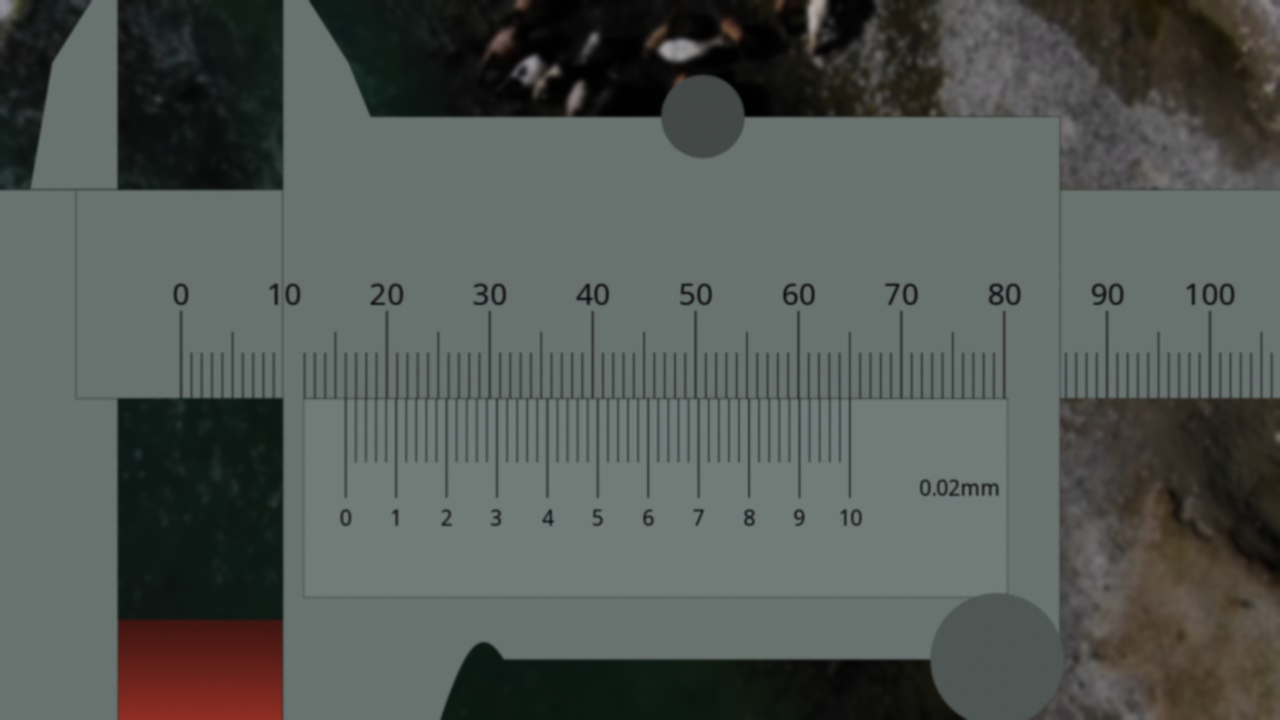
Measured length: 16.0 mm
